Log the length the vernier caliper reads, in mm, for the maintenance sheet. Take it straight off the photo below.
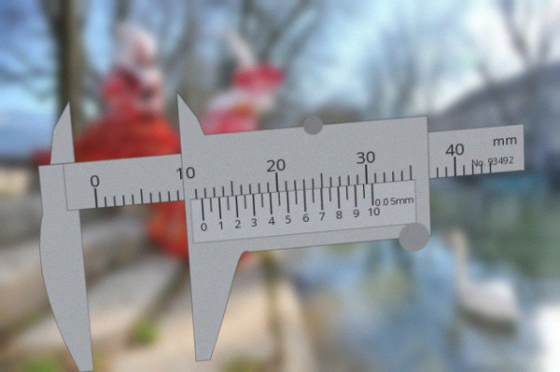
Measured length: 11.6 mm
